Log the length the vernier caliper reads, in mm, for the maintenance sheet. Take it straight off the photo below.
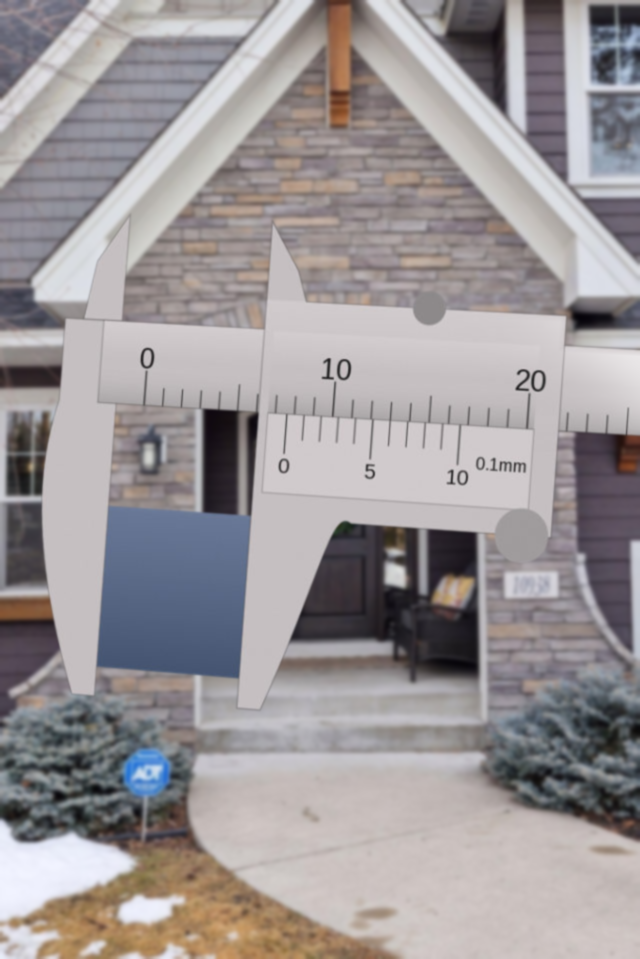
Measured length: 7.6 mm
